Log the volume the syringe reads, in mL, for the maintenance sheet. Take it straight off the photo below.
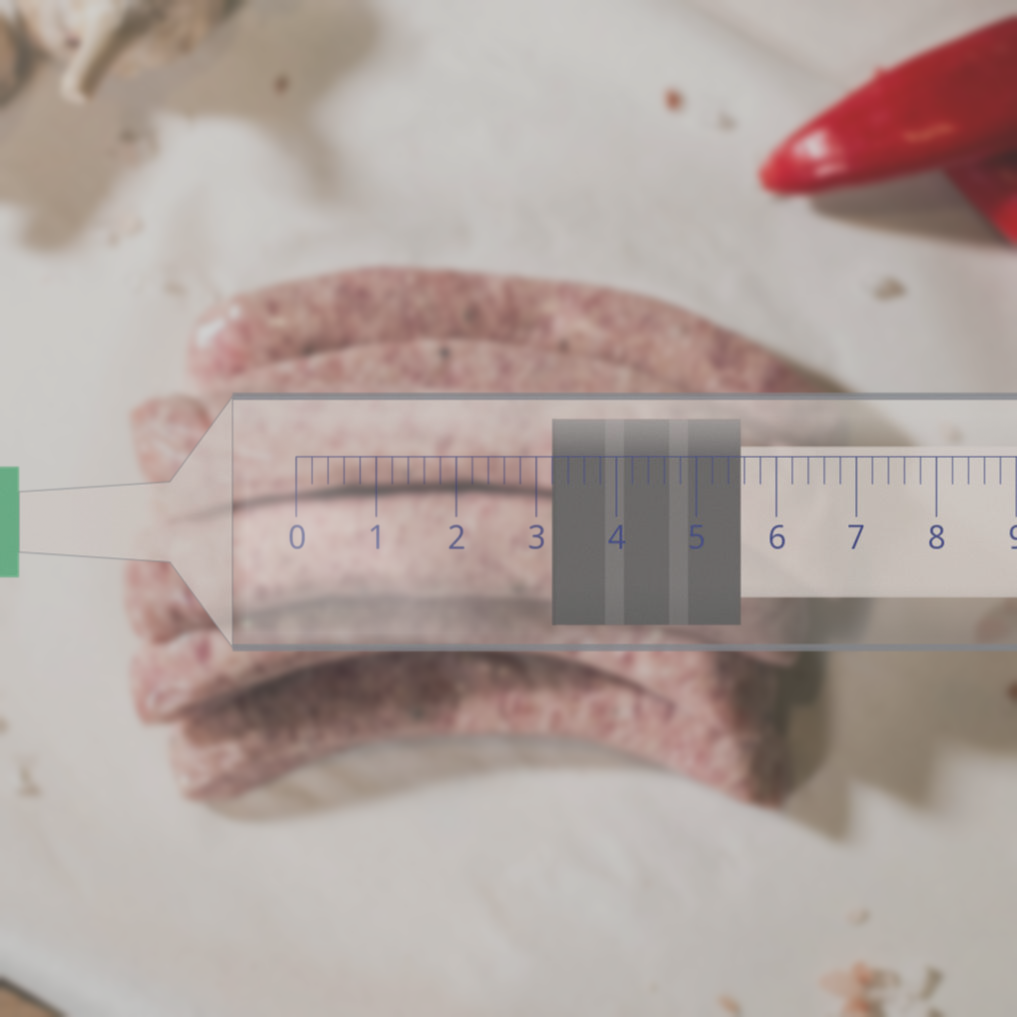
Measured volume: 3.2 mL
